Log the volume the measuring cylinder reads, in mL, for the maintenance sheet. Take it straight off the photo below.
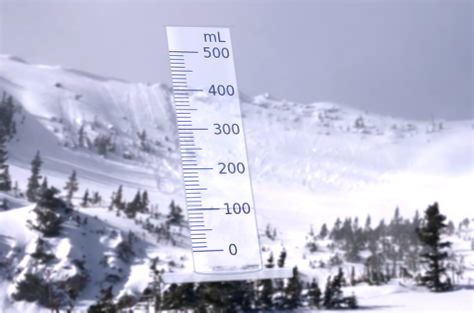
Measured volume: 100 mL
